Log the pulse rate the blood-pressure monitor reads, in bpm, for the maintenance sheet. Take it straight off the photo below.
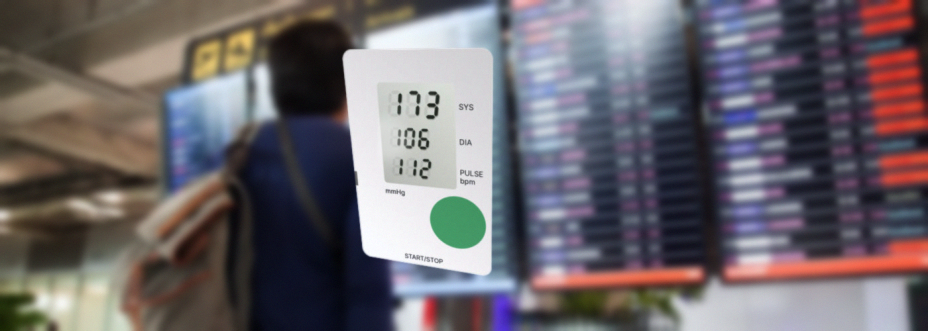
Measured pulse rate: 112 bpm
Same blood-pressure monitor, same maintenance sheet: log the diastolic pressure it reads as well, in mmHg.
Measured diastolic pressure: 106 mmHg
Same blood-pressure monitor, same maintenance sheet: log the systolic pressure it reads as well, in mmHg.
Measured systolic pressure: 173 mmHg
